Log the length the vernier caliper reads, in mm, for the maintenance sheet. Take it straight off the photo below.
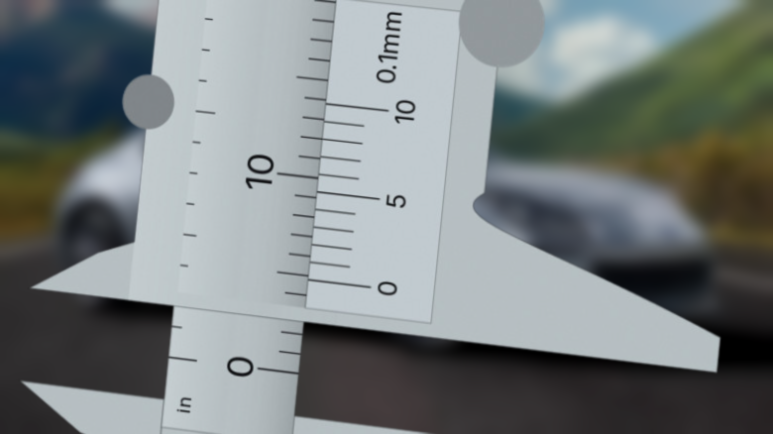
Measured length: 4.8 mm
